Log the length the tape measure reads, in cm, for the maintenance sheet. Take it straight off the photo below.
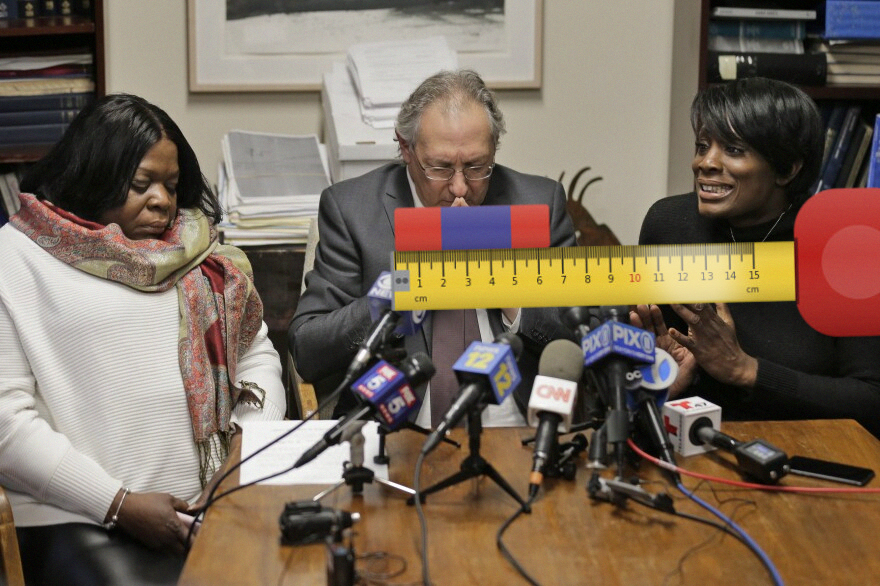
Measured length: 6.5 cm
